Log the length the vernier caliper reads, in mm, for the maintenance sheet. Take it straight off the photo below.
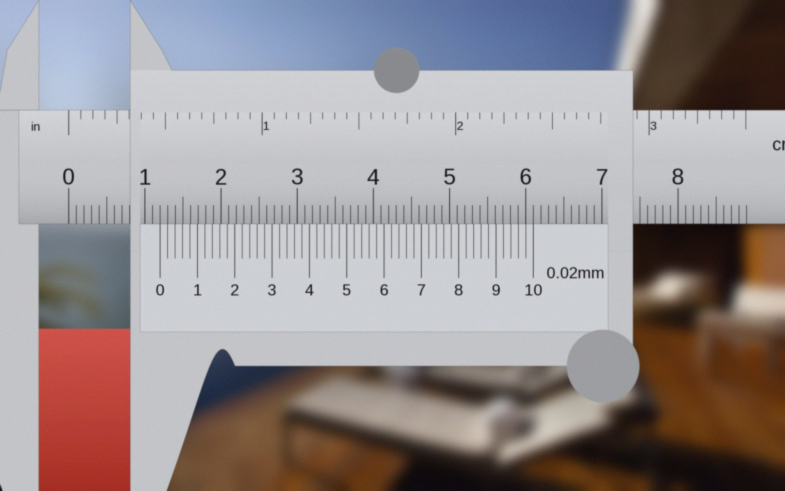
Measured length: 12.0 mm
